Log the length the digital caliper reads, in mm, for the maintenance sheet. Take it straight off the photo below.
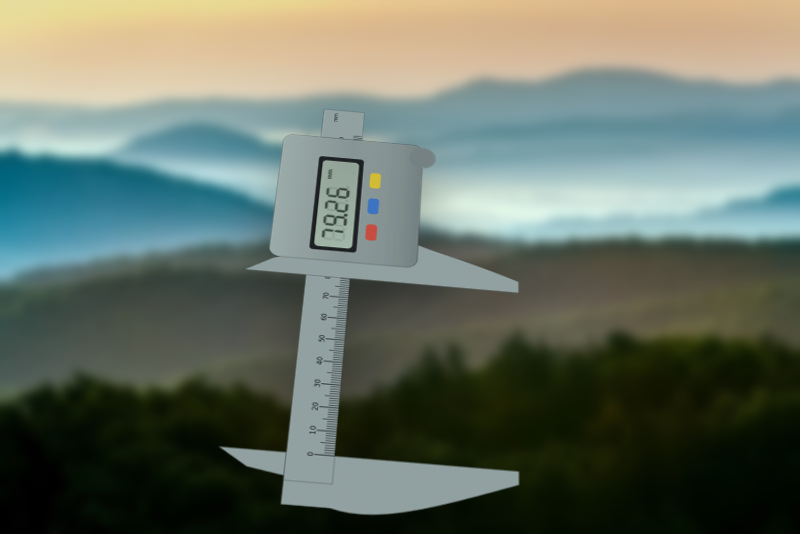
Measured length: 79.26 mm
